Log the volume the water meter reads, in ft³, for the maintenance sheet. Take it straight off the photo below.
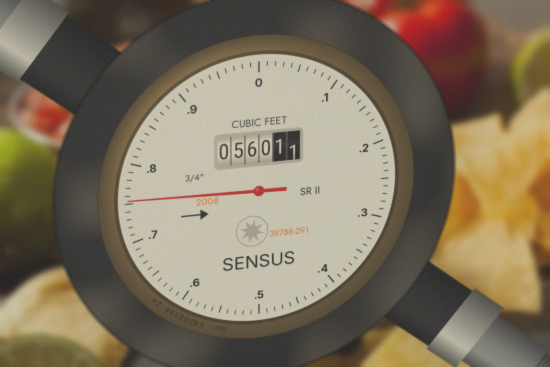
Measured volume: 56010.75 ft³
